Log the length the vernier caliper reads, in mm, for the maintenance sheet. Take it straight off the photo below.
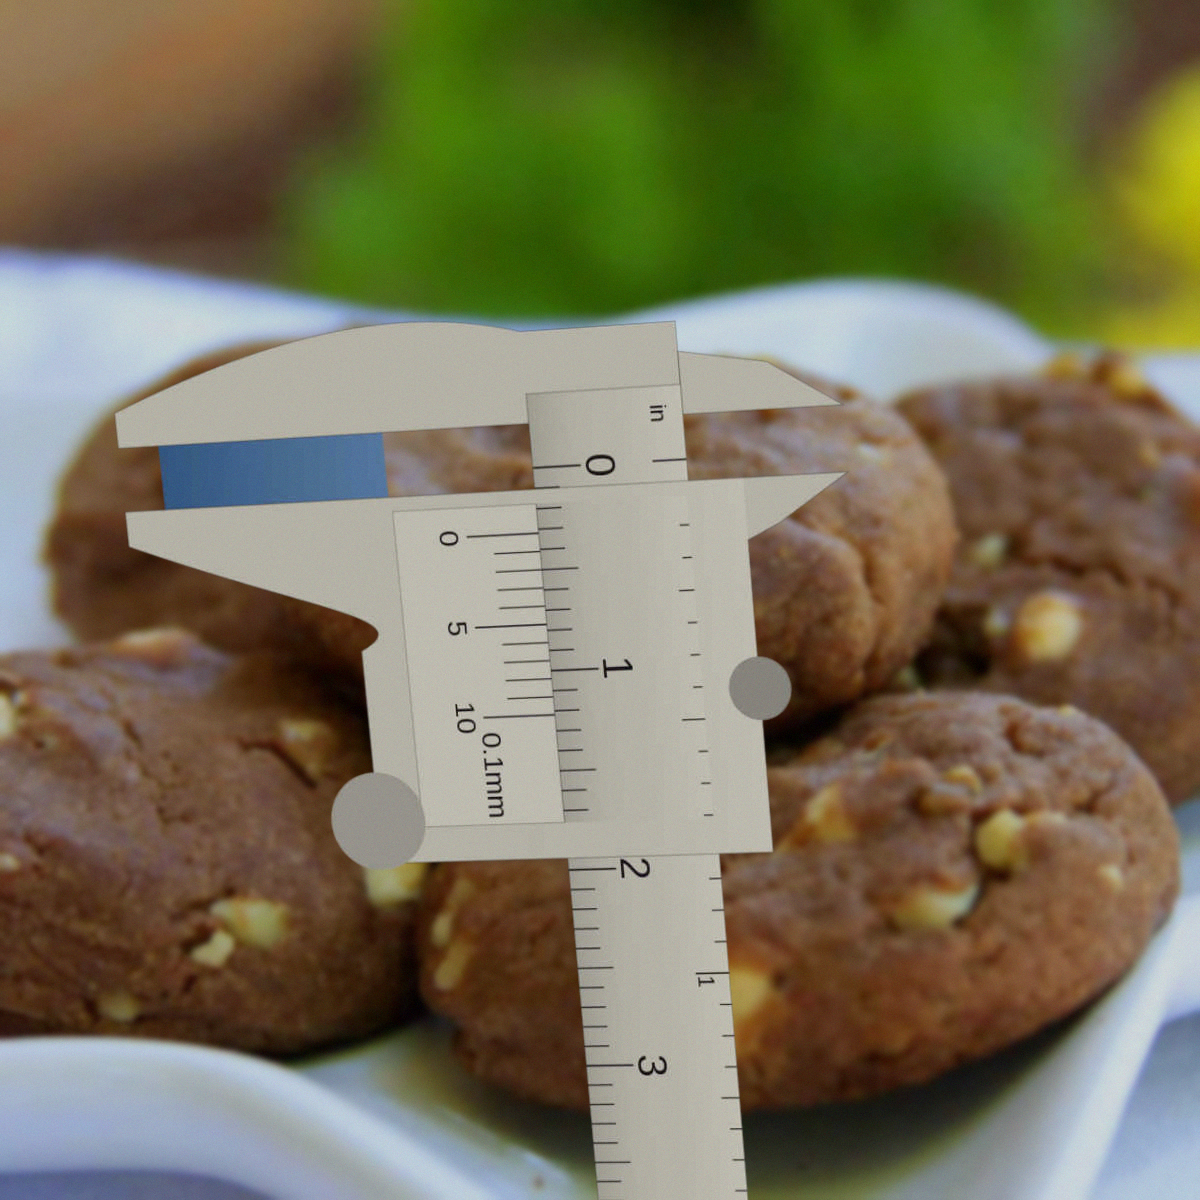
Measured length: 3.2 mm
